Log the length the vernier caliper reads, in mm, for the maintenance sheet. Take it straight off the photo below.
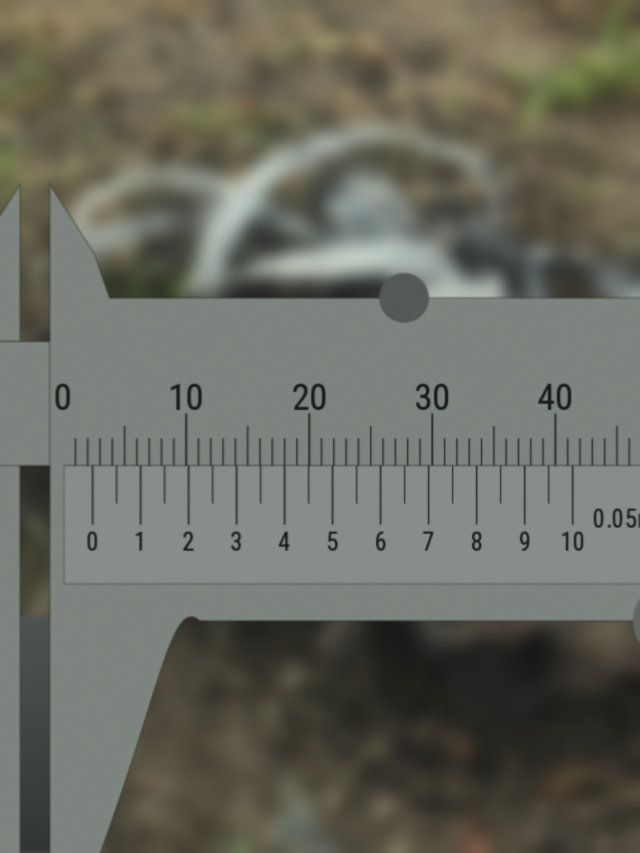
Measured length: 2.4 mm
